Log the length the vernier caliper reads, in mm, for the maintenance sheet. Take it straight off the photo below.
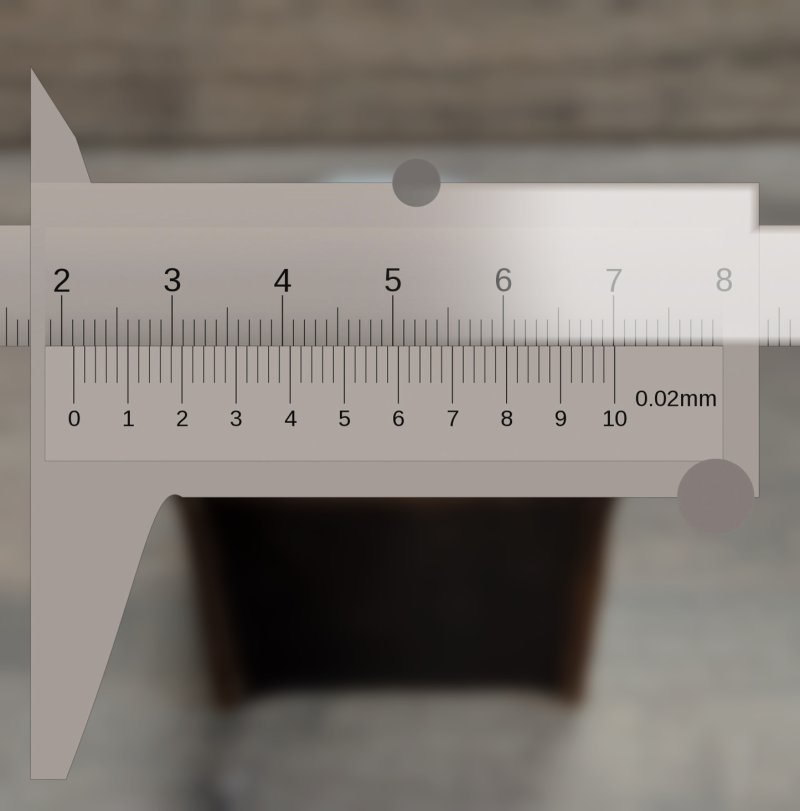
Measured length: 21.1 mm
